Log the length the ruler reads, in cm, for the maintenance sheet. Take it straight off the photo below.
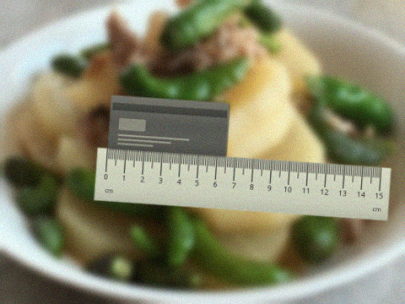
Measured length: 6.5 cm
